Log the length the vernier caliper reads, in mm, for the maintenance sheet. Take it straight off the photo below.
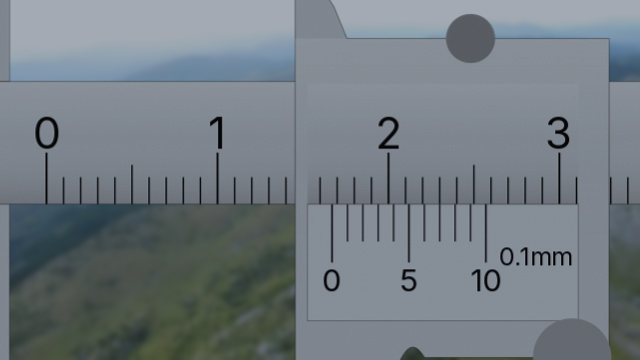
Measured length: 16.7 mm
